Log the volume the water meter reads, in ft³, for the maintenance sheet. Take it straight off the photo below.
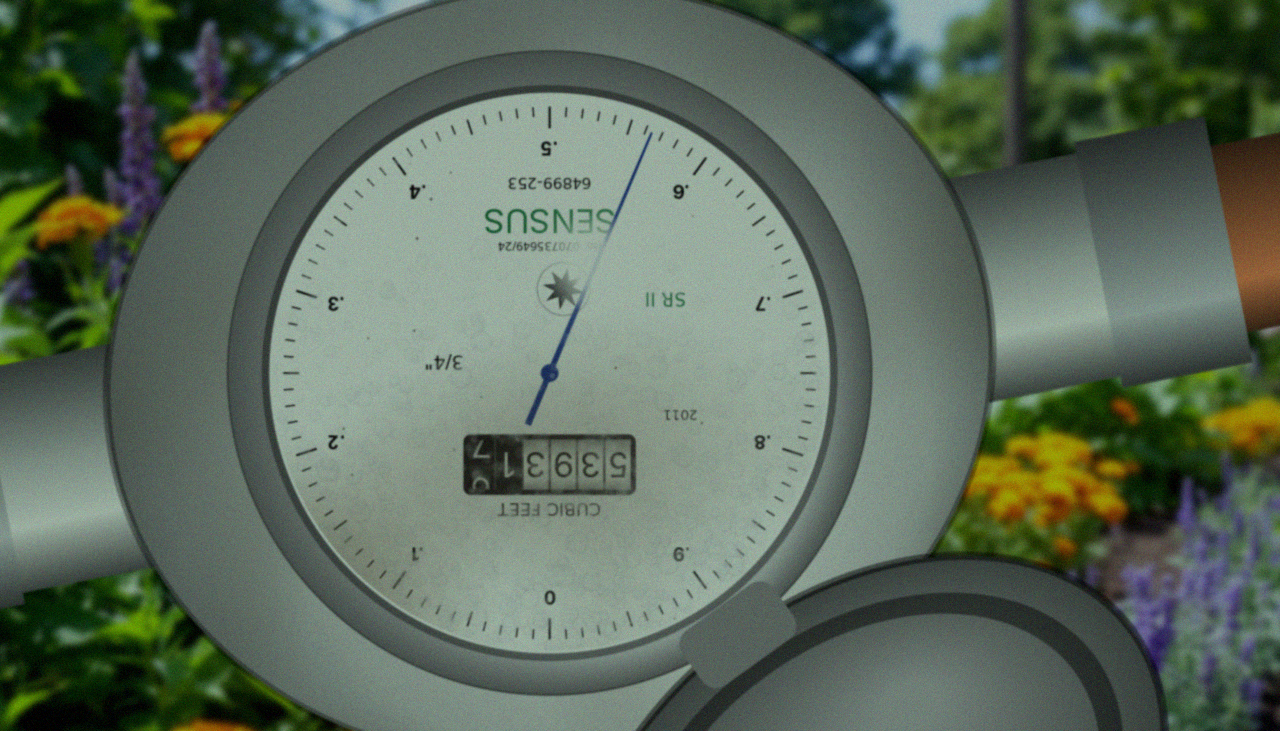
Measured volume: 539316.56 ft³
